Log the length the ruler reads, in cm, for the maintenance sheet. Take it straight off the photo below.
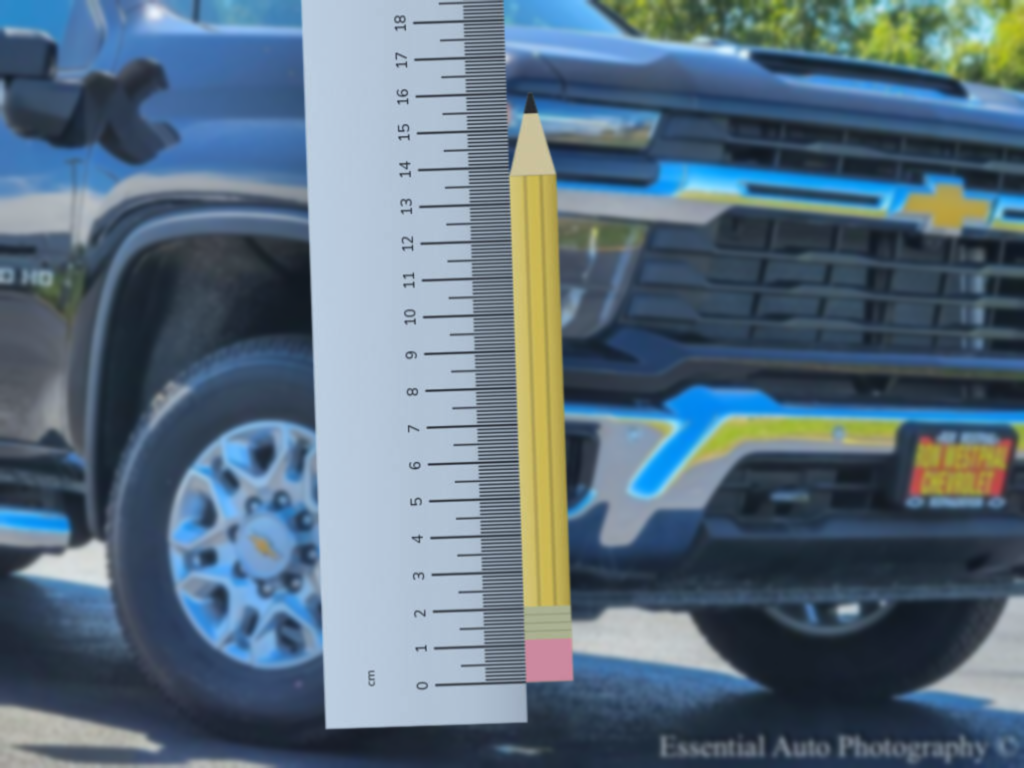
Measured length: 16 cm
